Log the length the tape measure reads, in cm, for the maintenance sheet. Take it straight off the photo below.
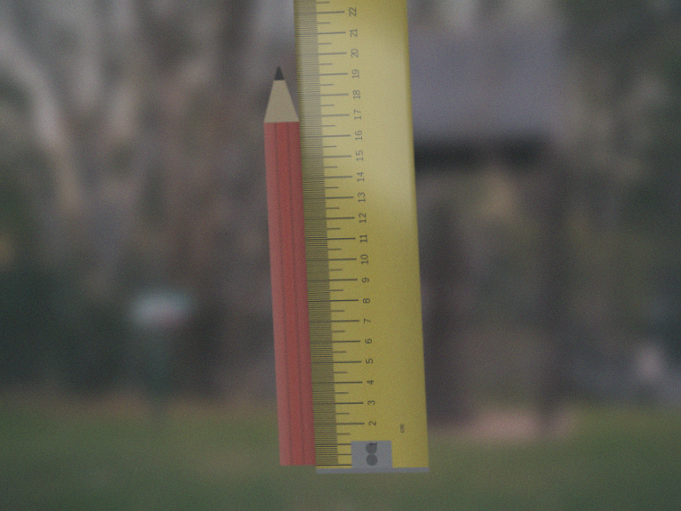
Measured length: 19.5 cm
